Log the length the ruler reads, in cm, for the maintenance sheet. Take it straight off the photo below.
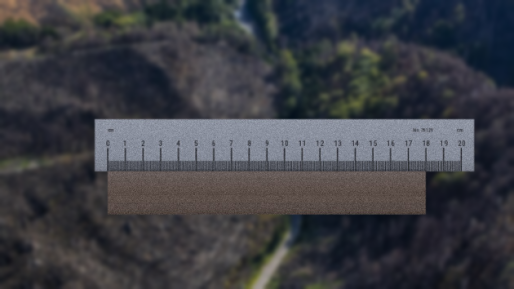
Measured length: 18 cm
